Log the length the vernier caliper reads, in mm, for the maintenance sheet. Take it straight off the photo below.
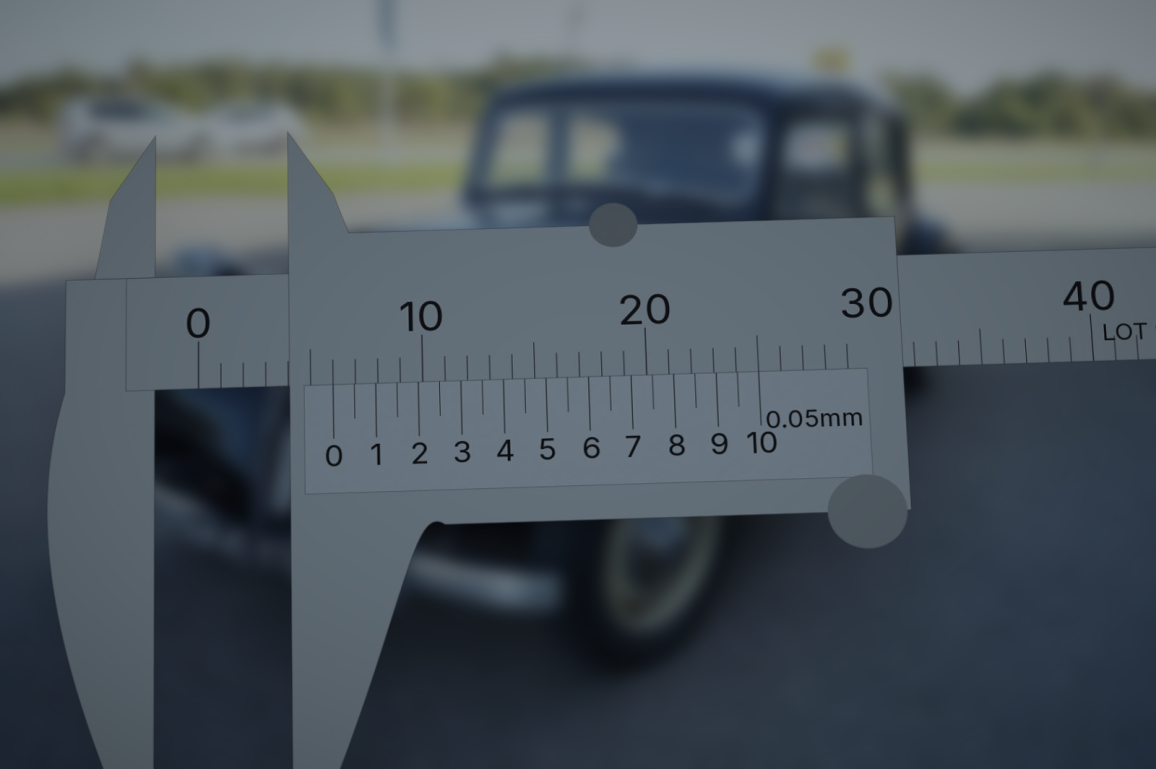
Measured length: 6.00 mm
